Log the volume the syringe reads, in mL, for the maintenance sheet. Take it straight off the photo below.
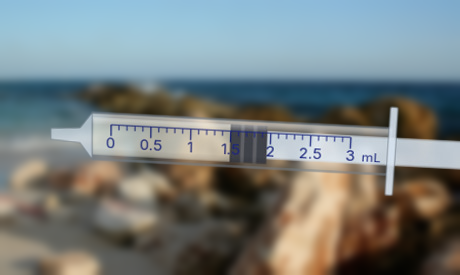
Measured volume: 1.5 mL
